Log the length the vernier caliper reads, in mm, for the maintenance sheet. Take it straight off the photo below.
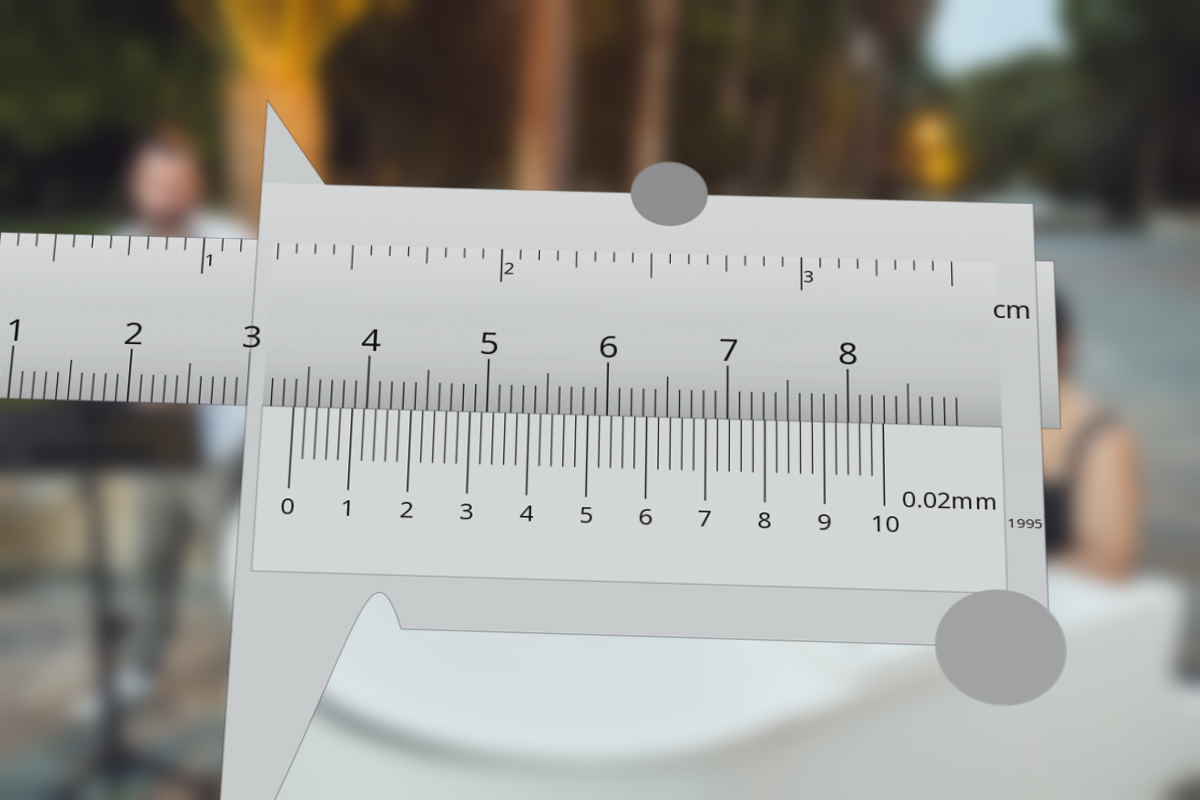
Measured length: 33.9 mm
